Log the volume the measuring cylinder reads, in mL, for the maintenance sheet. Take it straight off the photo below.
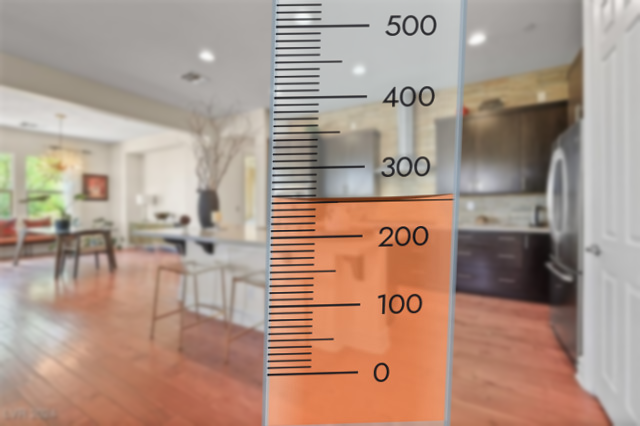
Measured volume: 250 mL
